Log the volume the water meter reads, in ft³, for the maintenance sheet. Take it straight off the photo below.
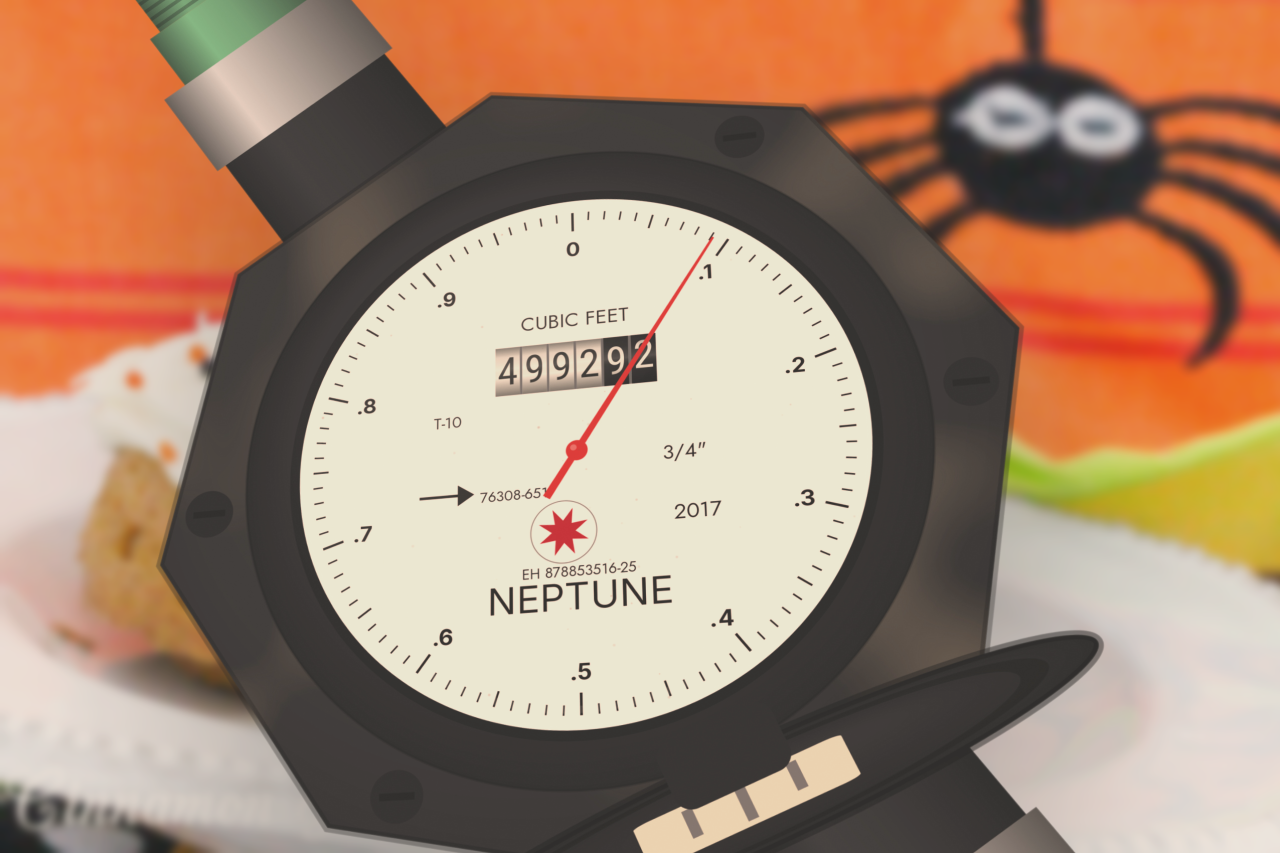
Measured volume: 499292.09 ft³
